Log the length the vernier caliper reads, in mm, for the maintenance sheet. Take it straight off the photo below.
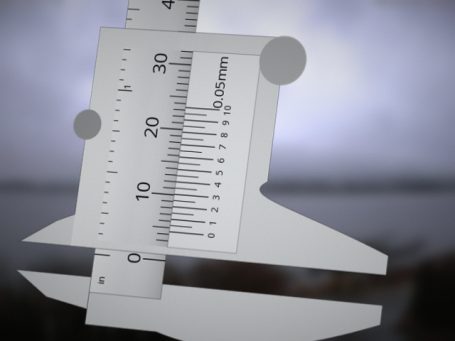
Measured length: 4.4 mm
